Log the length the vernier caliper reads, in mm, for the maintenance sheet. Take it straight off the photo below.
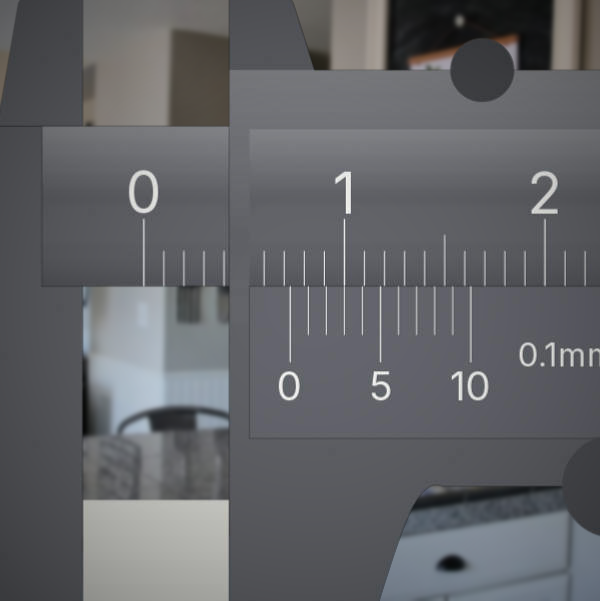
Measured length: 7.3 mm
